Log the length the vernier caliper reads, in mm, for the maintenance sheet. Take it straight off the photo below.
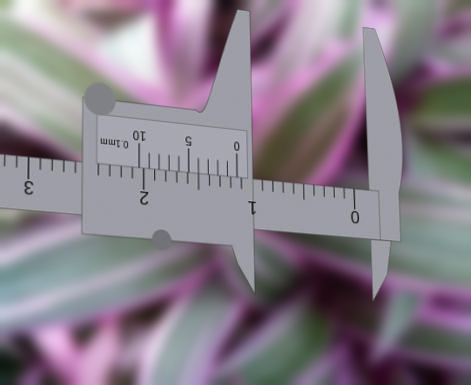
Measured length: 11.4 mm
